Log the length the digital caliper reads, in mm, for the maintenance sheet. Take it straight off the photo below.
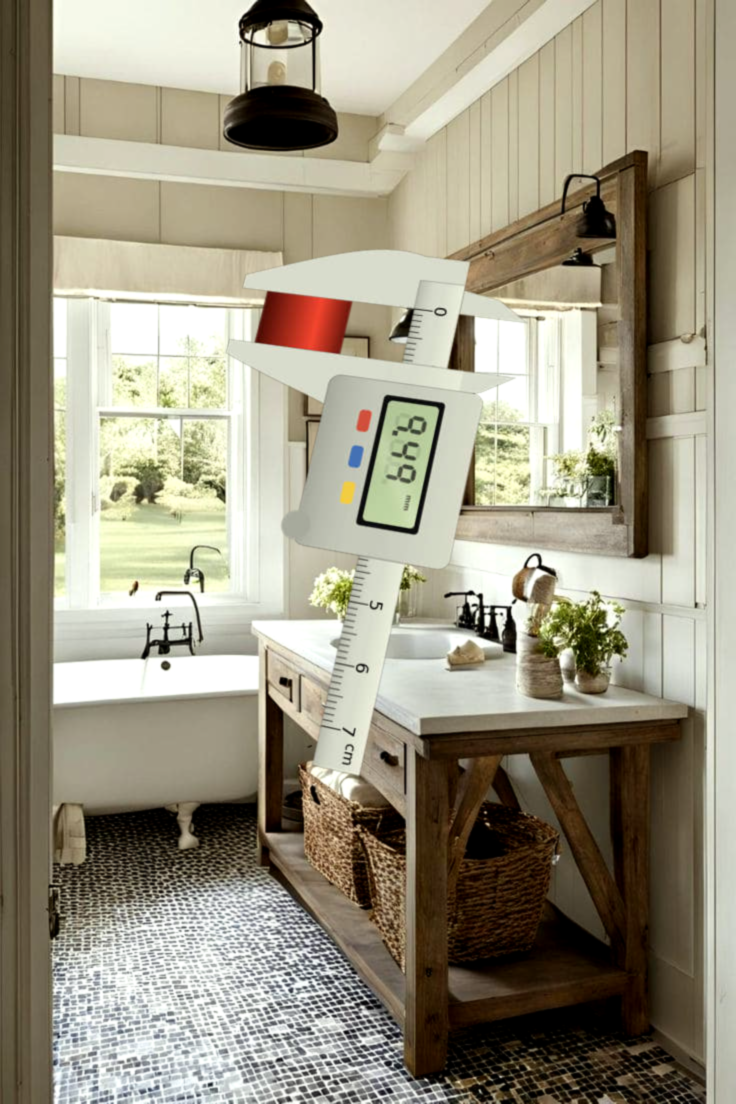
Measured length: 9.49 mm
